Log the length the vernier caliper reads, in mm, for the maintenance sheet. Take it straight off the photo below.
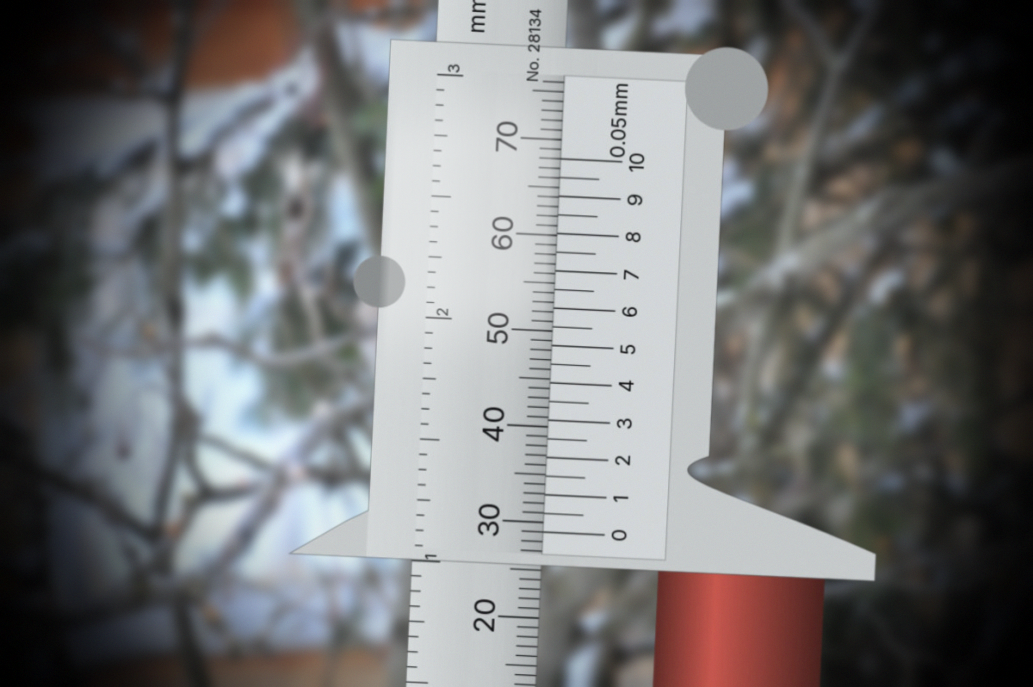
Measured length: 29.0 mm
